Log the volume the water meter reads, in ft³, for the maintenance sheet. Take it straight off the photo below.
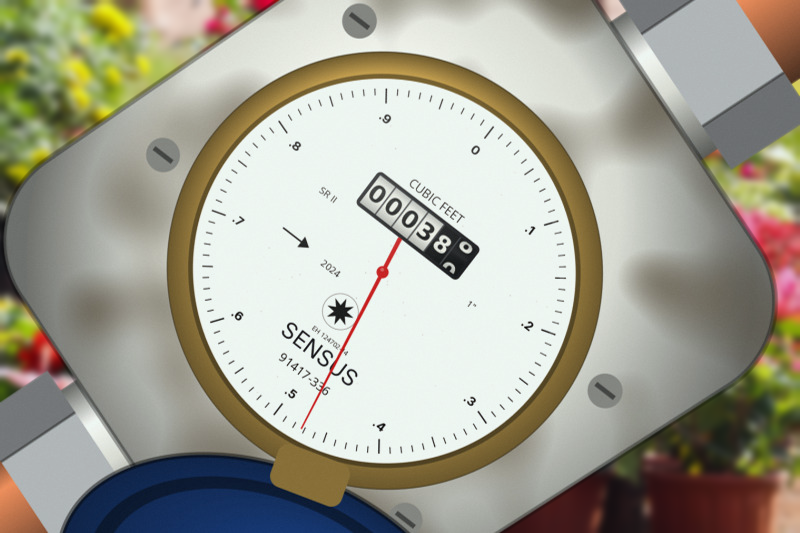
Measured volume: 388.47 ft³
